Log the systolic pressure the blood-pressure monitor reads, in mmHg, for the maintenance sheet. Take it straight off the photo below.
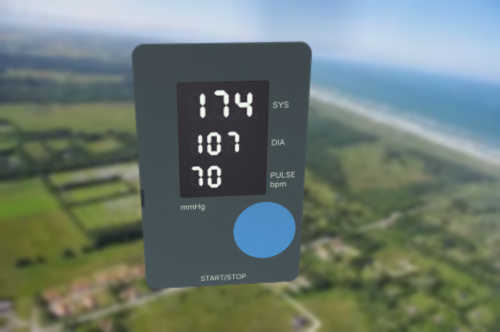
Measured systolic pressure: 174 mmHg
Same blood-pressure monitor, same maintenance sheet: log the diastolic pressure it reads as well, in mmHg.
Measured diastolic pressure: 107 mmHg
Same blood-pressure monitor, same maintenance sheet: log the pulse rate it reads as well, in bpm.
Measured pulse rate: 70 bpm
